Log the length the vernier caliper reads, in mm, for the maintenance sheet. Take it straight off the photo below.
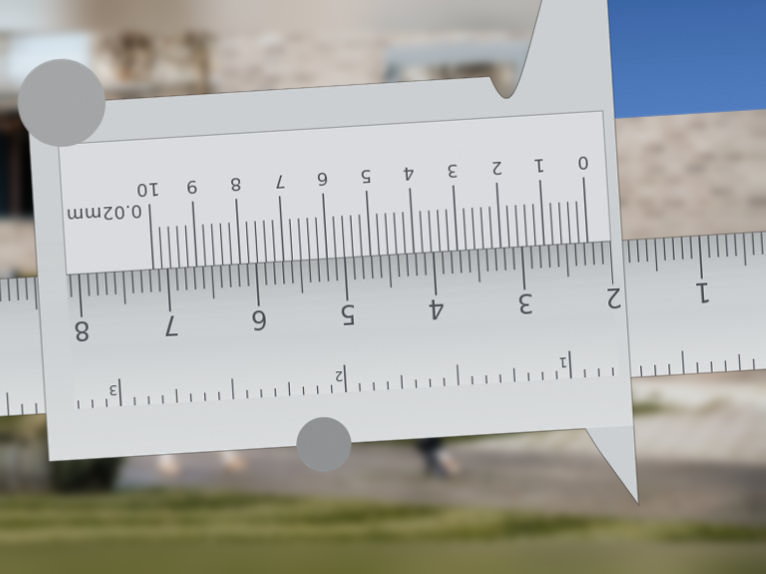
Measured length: 22.6 mm
